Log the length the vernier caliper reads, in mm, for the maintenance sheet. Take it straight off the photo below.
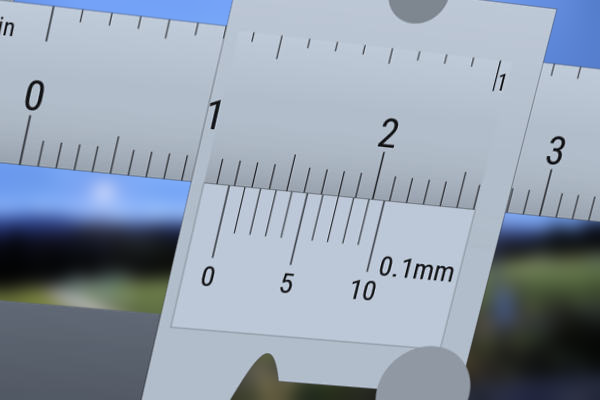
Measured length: 11.7 mm
